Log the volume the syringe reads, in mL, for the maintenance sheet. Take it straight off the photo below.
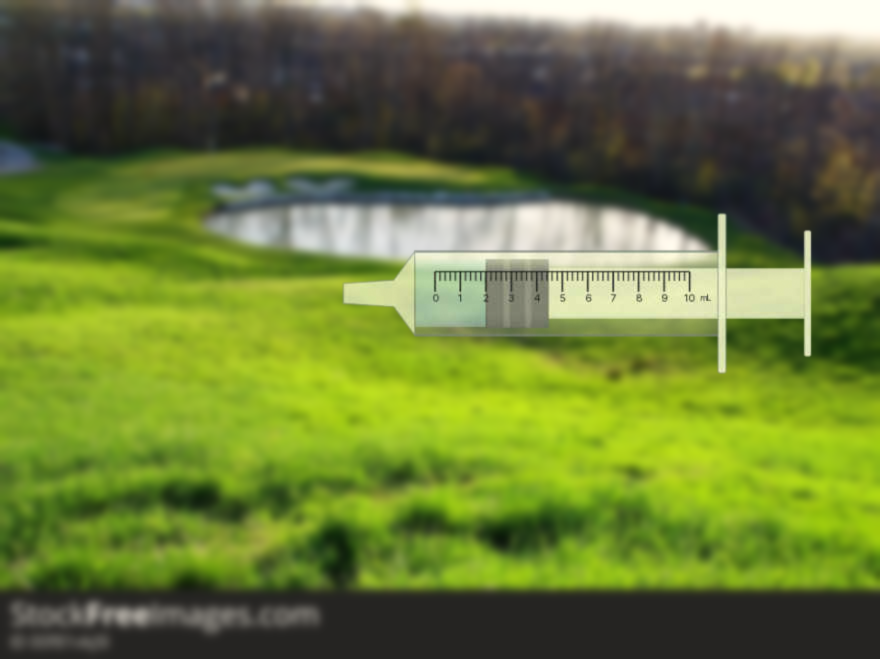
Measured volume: 2 mL
